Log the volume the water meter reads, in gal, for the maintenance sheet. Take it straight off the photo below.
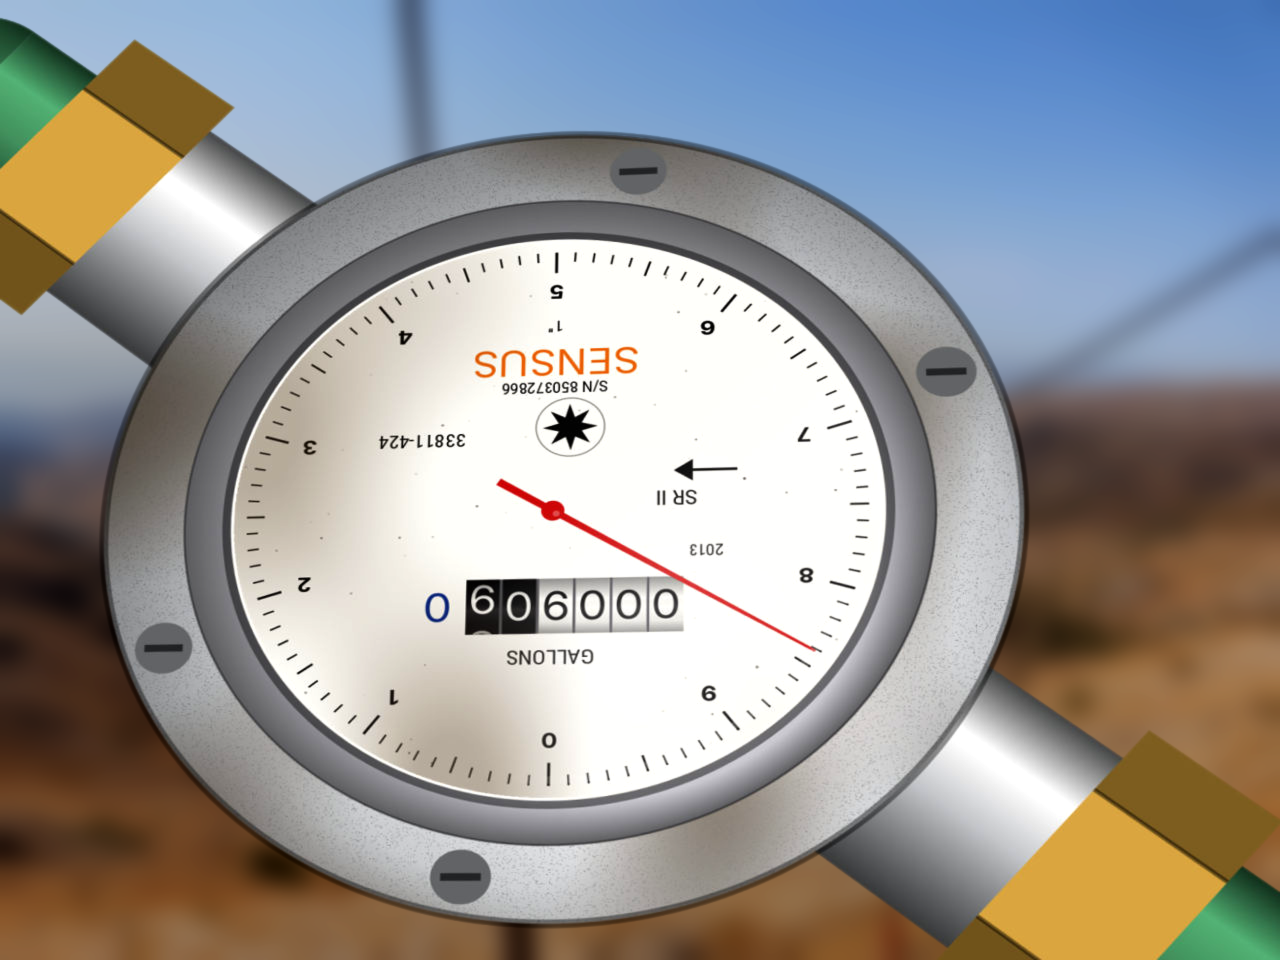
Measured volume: 9088.4 gal
